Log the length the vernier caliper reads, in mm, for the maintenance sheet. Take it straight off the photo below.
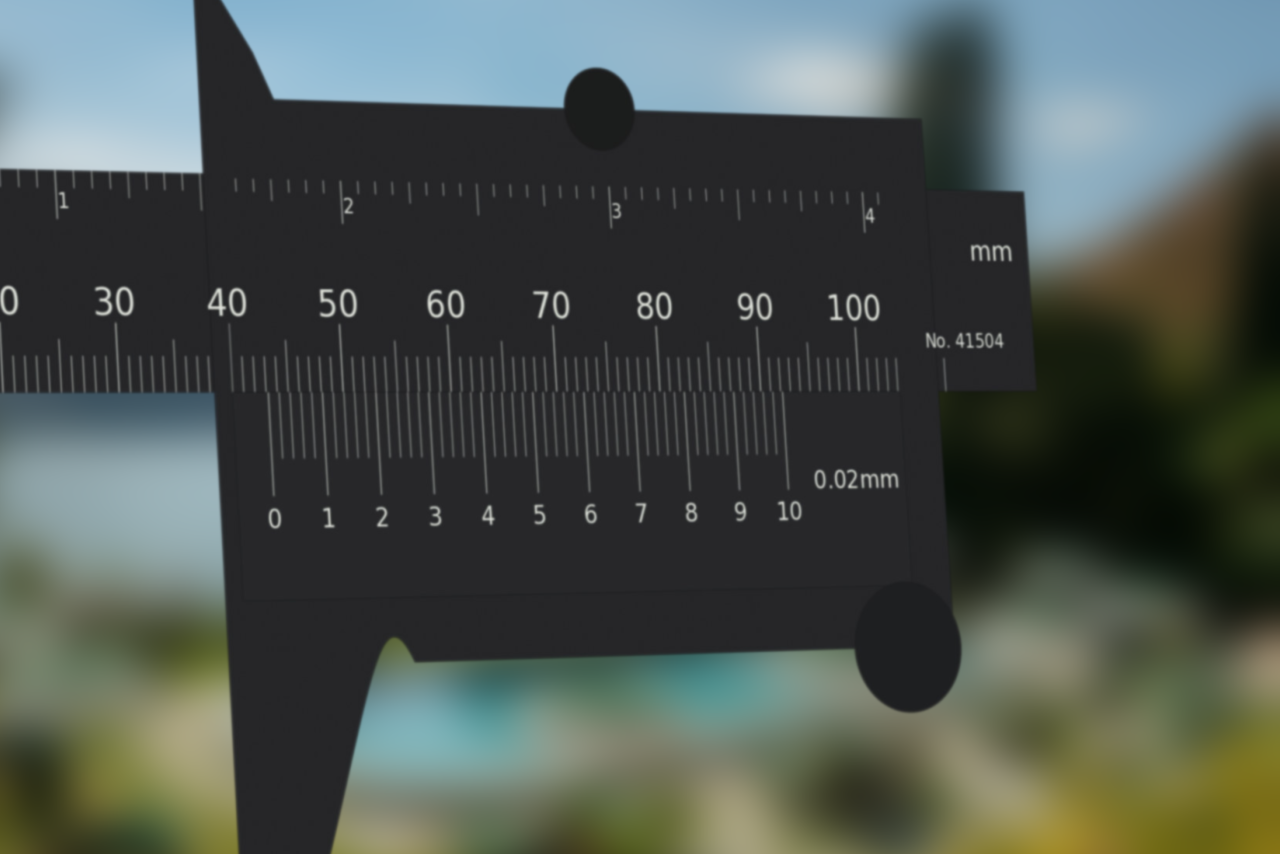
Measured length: 43.2 mm
